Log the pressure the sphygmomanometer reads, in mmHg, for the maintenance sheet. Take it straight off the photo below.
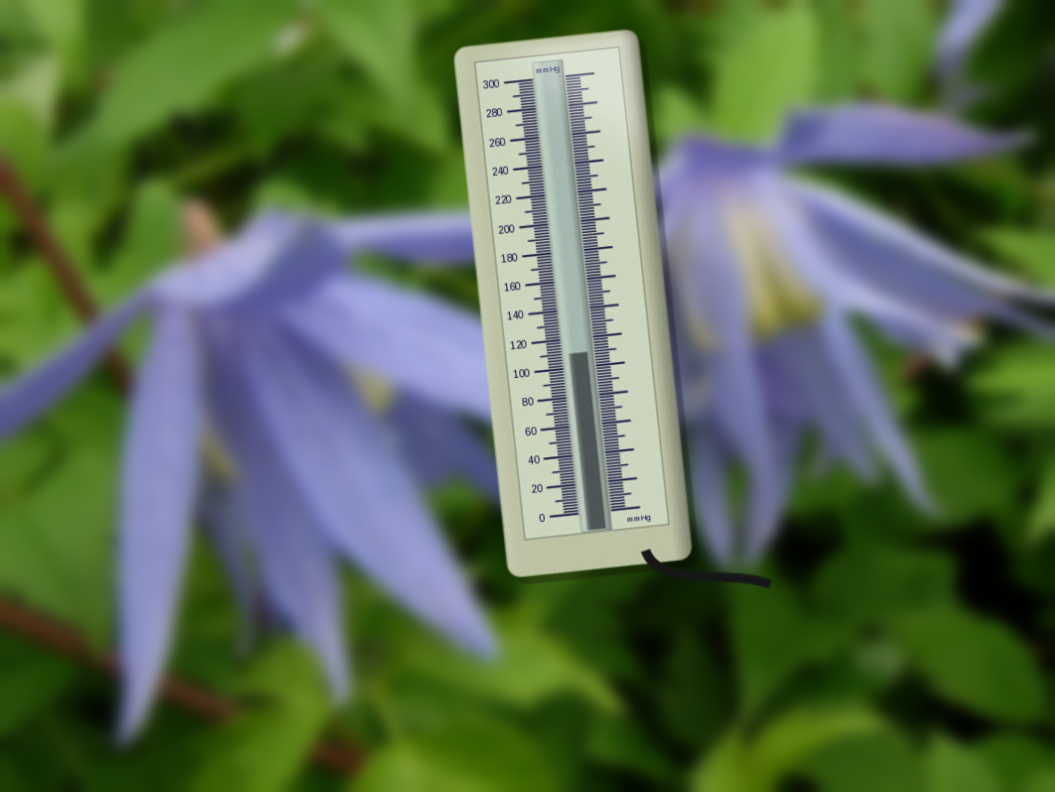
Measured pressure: 110 mmHg
